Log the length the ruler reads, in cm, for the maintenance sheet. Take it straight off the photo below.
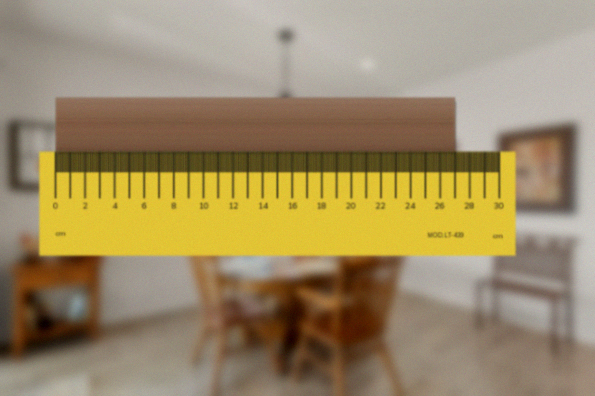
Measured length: 27 cm
